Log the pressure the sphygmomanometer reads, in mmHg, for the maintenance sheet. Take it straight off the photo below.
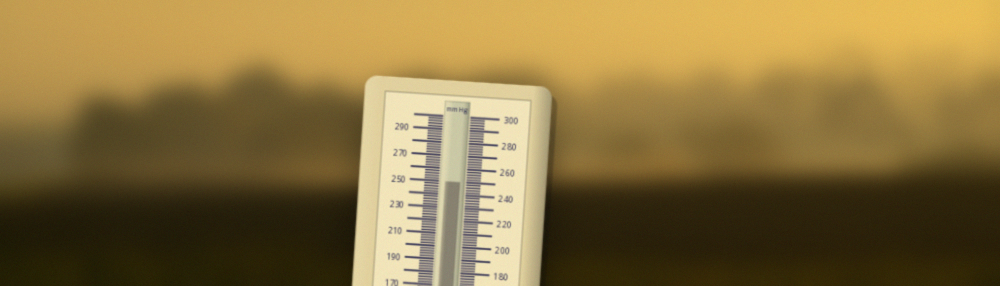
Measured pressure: 250 mmHg
